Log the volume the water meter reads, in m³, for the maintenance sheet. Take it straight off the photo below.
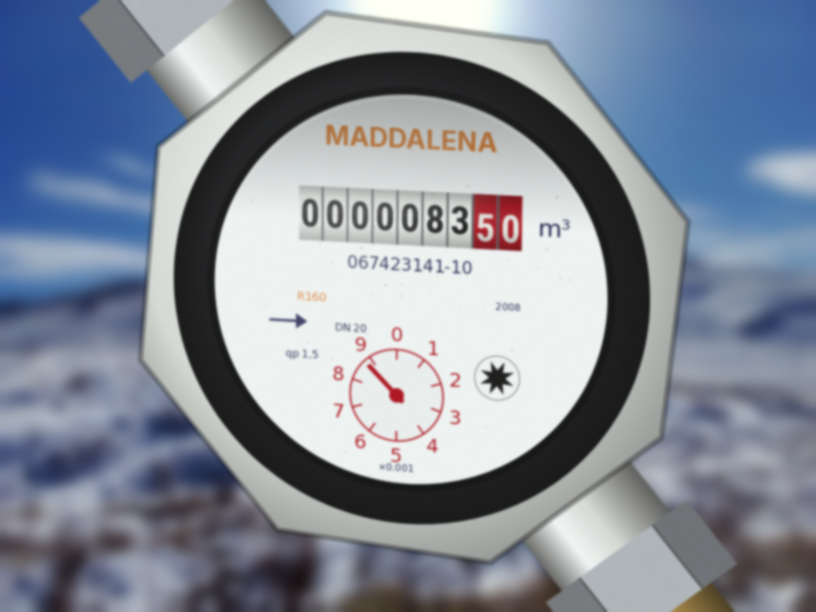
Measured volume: 83.498 m³
